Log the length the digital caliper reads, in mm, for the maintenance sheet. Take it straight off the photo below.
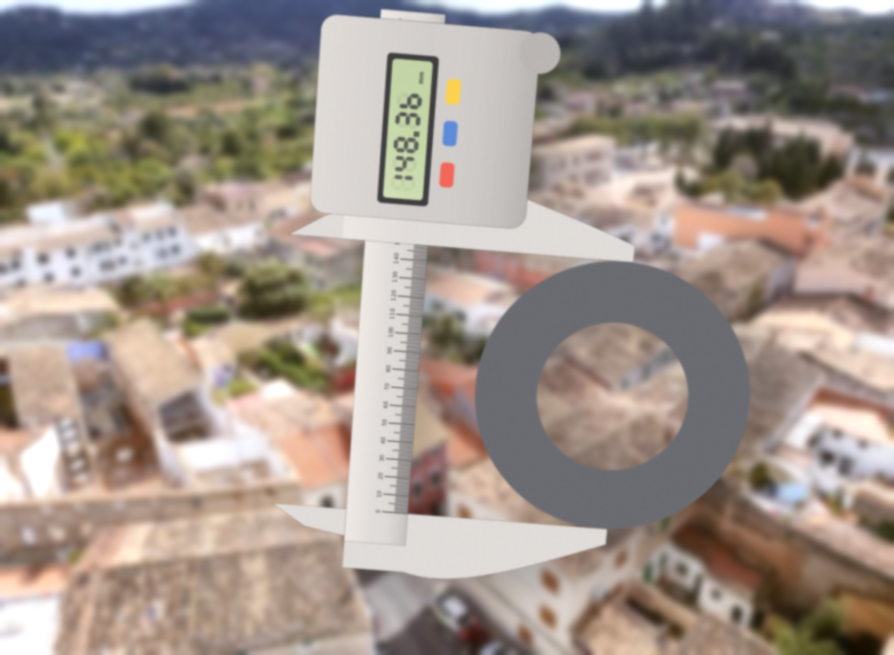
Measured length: 148.36 mm
